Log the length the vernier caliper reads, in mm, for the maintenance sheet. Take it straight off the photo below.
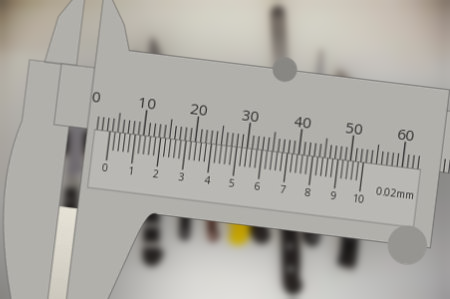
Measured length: 3.5 mm
